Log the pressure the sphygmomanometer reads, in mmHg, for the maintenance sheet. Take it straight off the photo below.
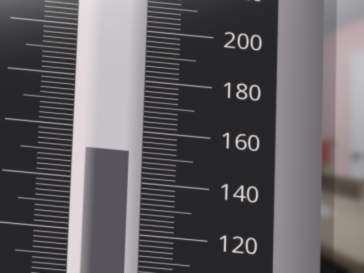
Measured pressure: 152 mmHg
